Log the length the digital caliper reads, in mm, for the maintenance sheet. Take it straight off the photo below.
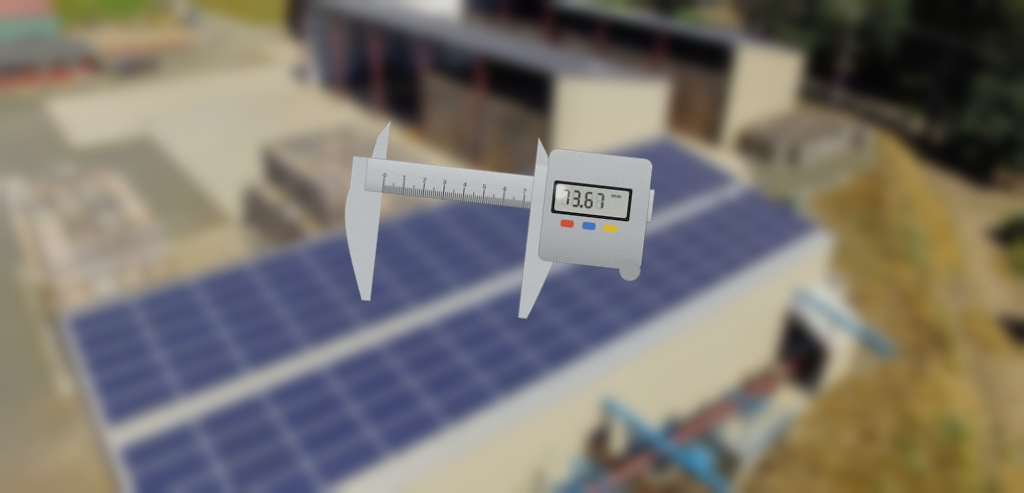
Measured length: 73.67 mm
